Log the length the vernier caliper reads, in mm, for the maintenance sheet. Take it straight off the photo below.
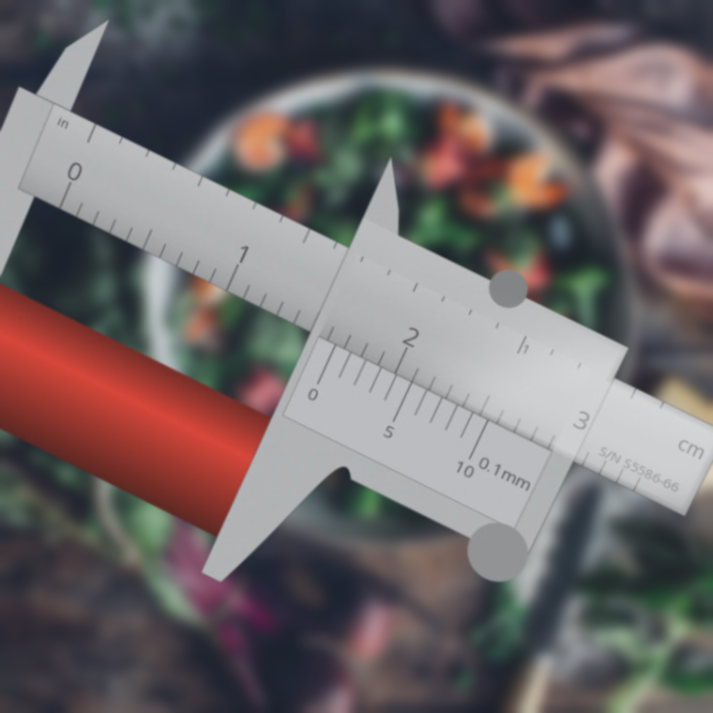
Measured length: 16.5 mm
